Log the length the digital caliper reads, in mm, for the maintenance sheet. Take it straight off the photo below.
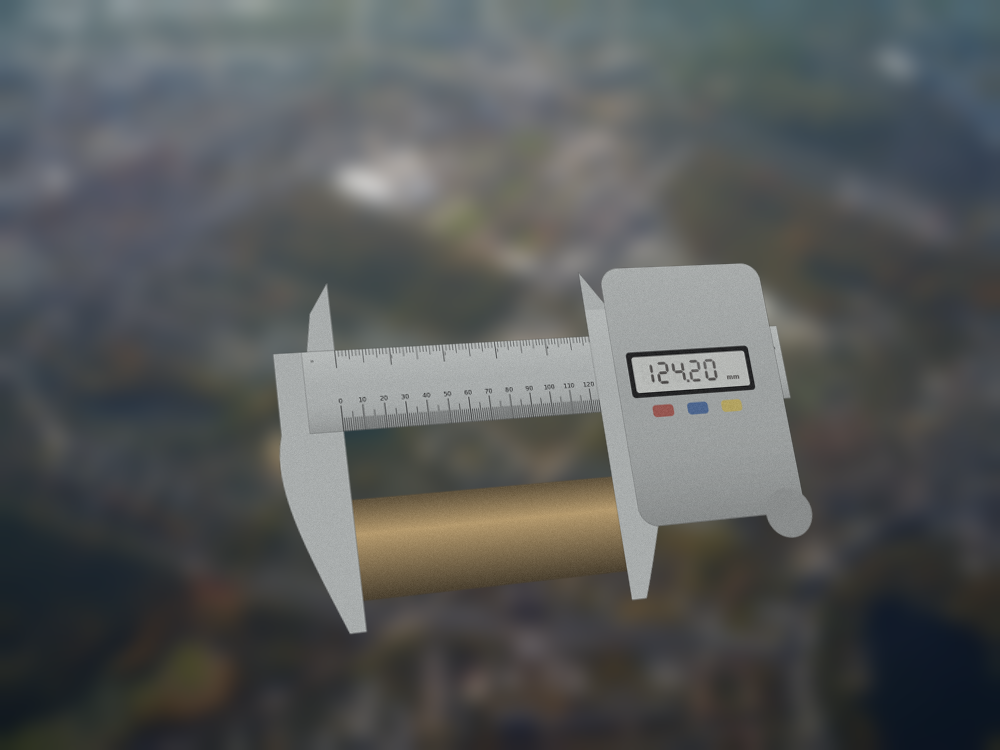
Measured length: 124.20 mm
